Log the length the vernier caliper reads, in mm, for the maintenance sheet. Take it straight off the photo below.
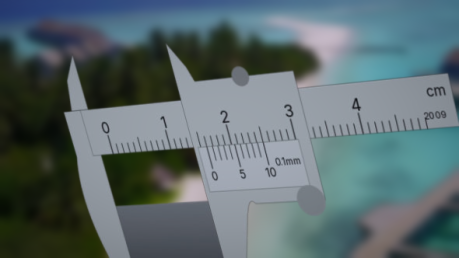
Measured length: 16.0 mm
